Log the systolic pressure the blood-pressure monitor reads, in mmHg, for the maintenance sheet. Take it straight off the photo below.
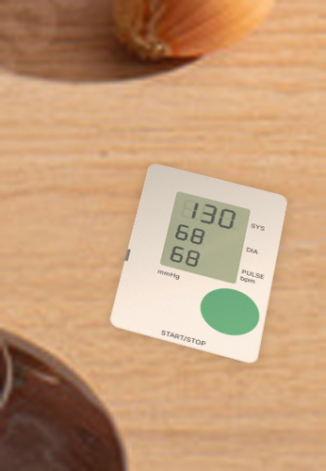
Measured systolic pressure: 130 mmHg
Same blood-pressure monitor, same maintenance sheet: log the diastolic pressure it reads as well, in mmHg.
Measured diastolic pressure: 68 mmHg
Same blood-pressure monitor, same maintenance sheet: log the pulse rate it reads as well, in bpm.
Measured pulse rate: 68 bpm
